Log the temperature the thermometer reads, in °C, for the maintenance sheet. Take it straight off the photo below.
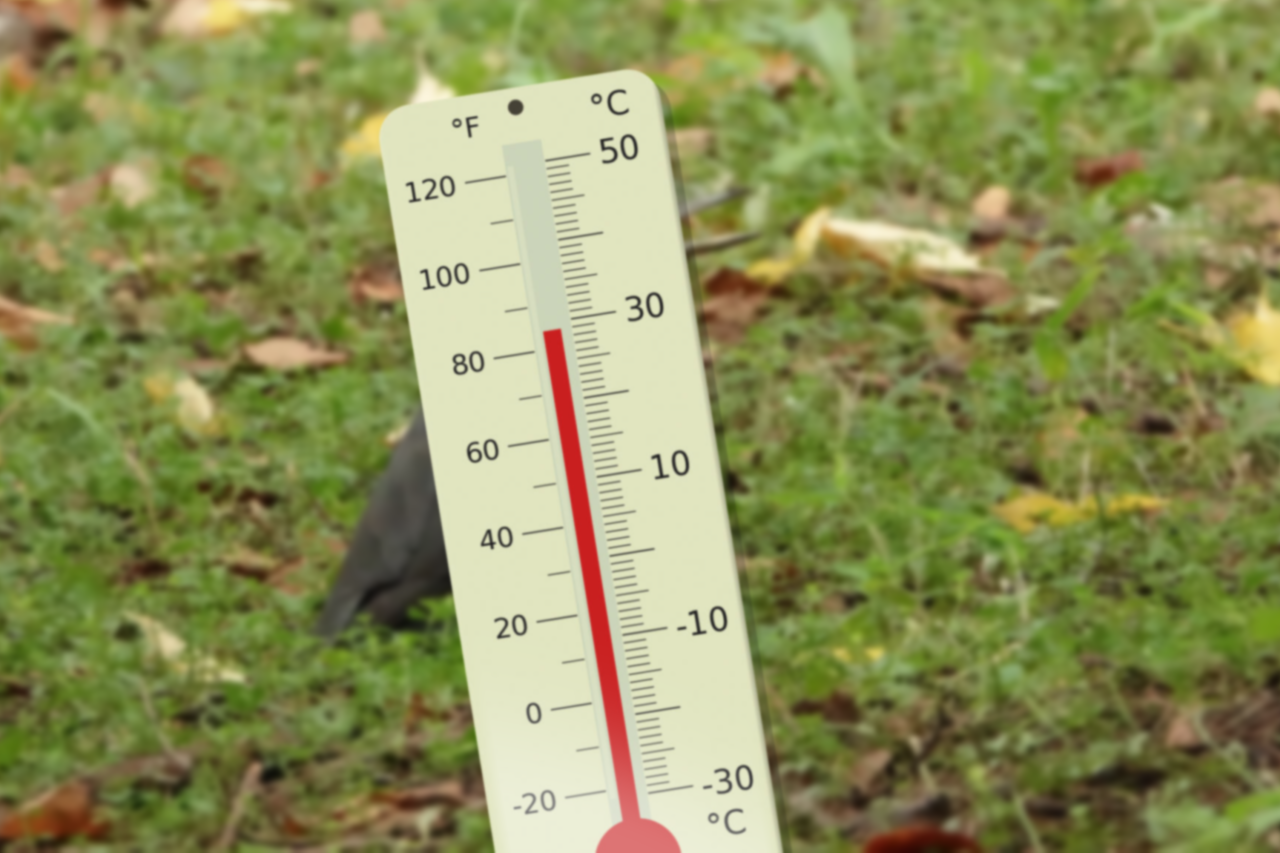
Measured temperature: 29 °C
